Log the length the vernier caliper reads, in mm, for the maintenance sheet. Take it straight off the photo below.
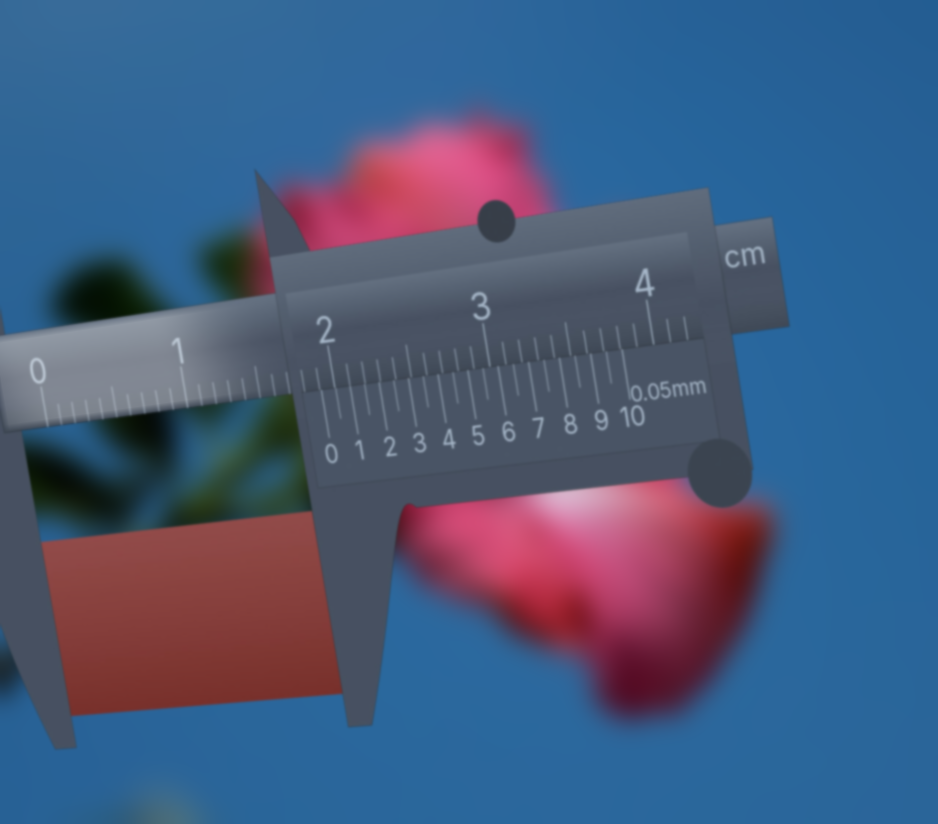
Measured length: 19.1 mm
